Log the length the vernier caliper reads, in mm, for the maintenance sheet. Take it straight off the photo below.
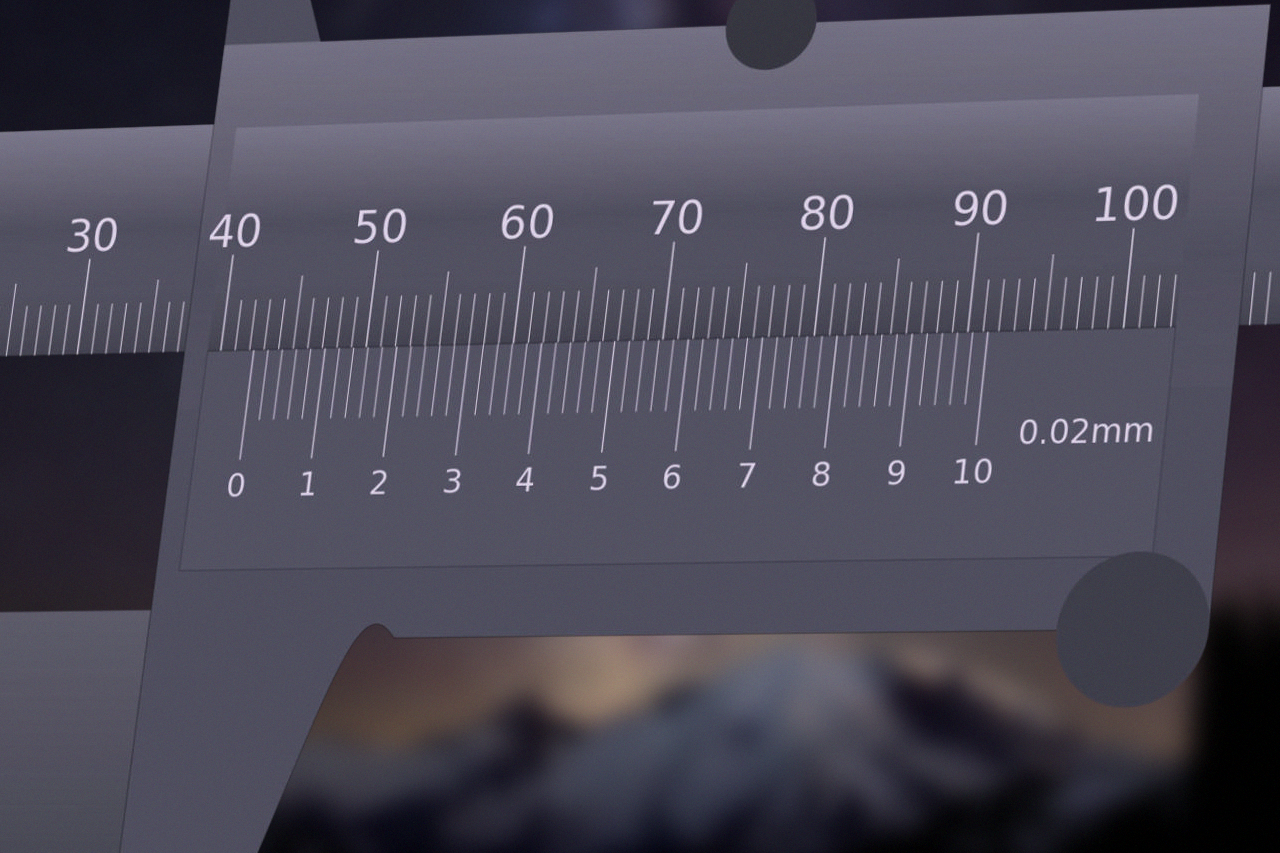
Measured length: 42.3 mm
